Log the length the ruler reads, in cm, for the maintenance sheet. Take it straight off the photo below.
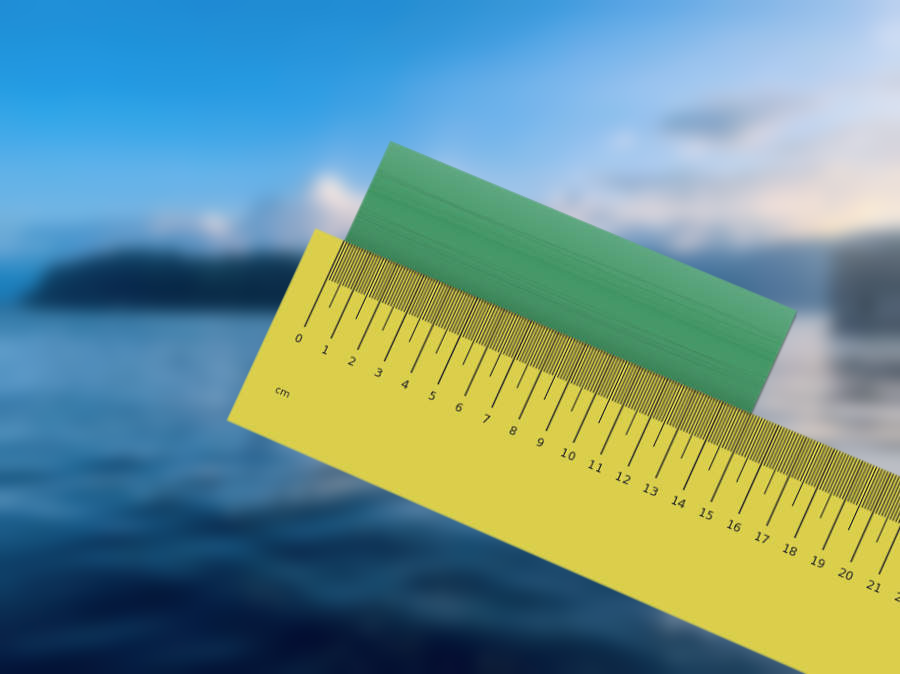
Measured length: 15 cm
